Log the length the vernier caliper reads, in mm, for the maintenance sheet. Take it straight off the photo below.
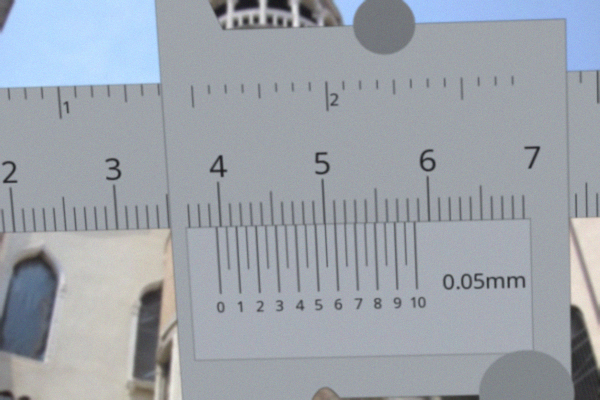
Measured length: 39.6 mm
